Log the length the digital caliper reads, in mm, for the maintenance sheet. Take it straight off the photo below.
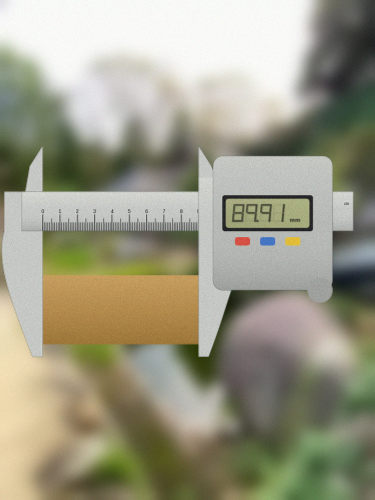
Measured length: 89.91 mm
